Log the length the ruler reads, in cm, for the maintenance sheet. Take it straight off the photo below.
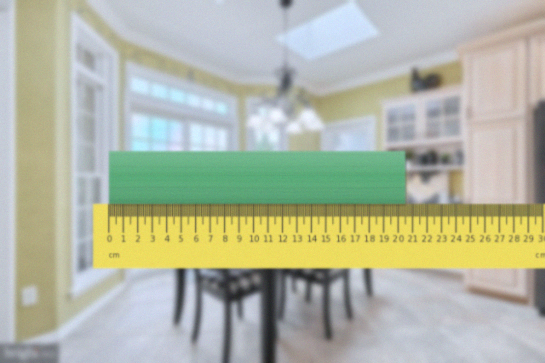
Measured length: 20.5 cm
